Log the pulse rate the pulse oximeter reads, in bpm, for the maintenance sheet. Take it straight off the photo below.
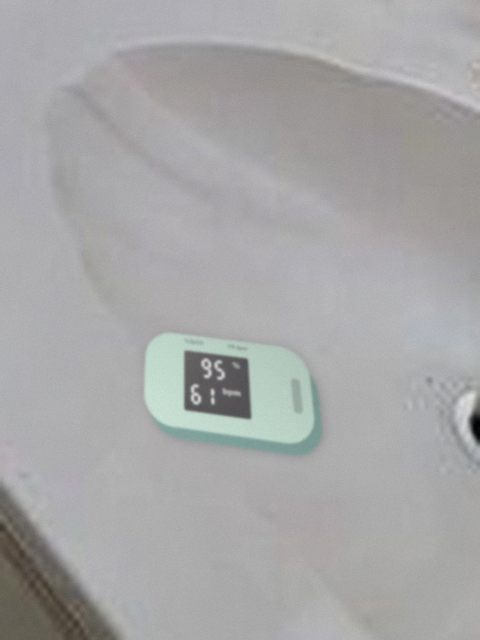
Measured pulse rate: 61 bpm
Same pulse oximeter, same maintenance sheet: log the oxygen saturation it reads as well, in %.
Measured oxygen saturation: 95 %
